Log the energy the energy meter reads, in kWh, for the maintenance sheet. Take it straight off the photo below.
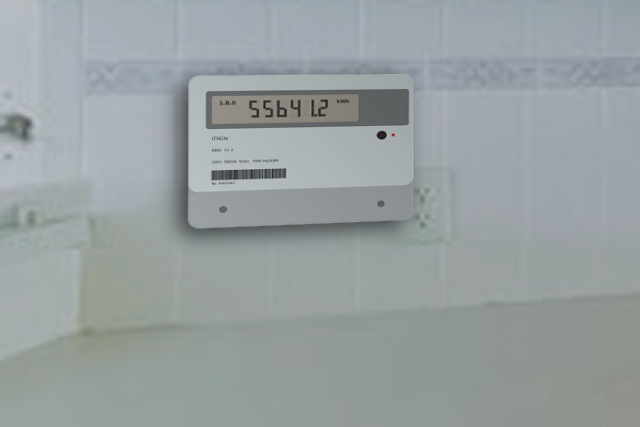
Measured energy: 55641.2 kWh
